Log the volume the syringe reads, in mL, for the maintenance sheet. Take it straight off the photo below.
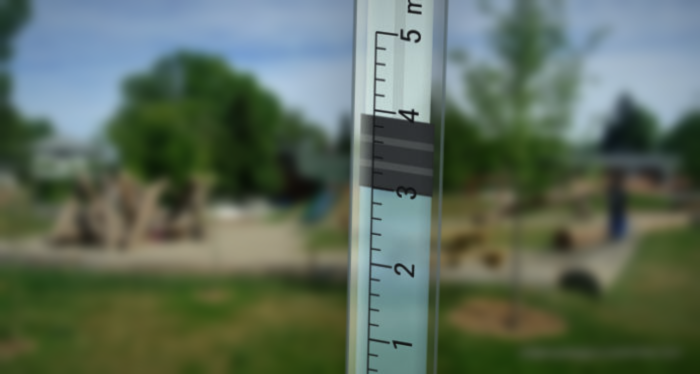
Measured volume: 3 mL
